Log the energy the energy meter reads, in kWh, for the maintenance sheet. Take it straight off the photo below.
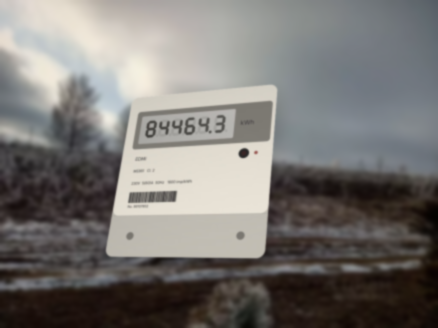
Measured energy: 84464.3 kWh
